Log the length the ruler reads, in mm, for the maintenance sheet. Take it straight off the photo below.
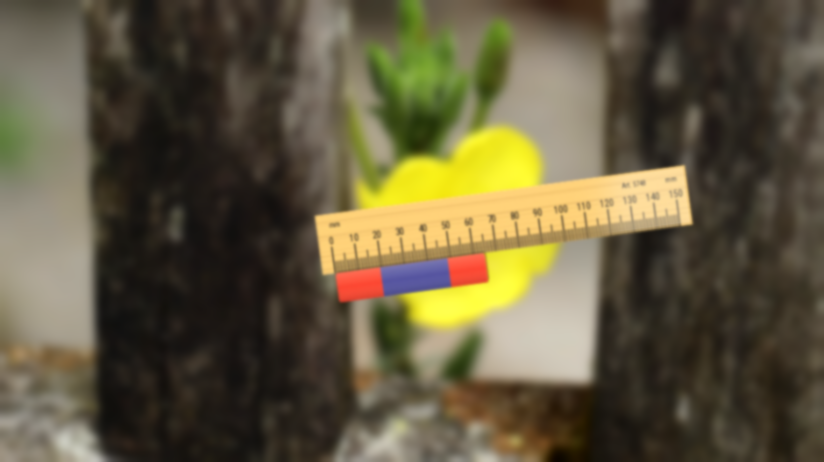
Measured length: 65 mm
